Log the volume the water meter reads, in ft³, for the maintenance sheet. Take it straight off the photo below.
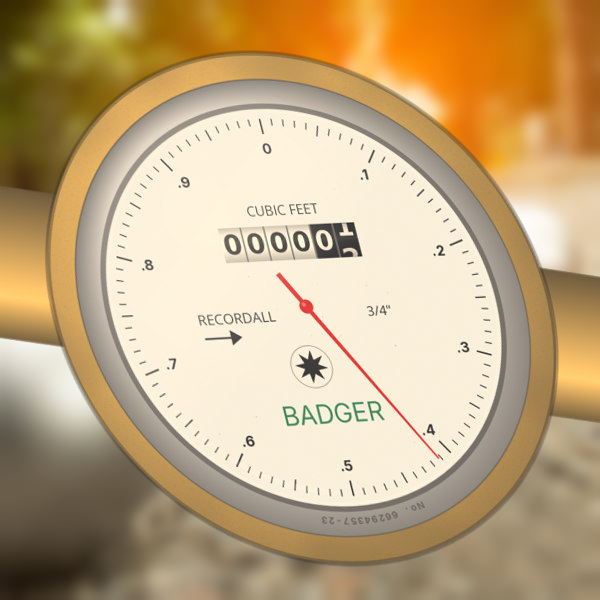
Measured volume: 1.41 ft³
